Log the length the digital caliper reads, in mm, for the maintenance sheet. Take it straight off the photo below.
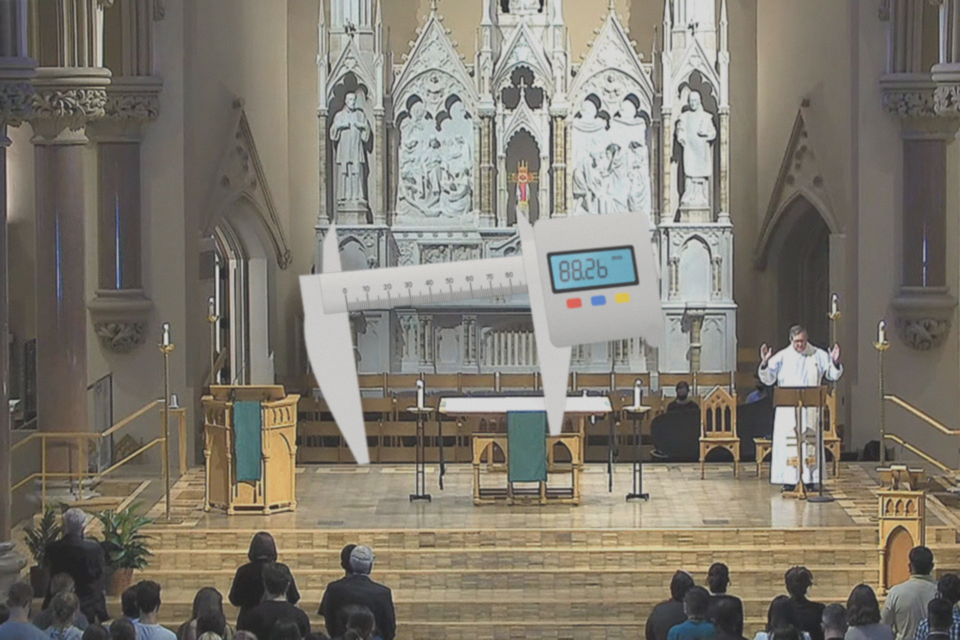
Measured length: 88.26 mm
